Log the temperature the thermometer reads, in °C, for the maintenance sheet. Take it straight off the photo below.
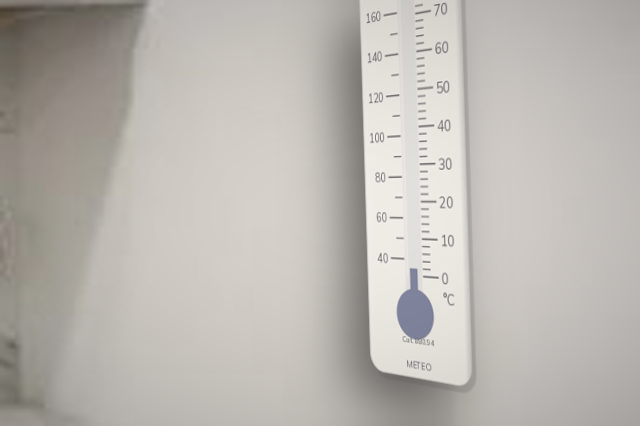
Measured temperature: 2 °C
